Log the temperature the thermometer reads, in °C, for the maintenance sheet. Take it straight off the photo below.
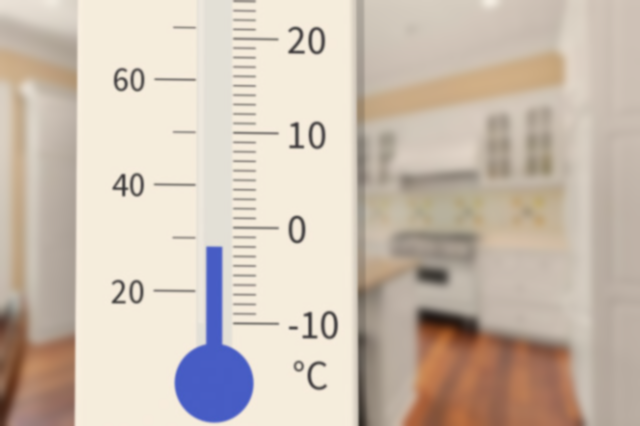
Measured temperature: -2 °C
